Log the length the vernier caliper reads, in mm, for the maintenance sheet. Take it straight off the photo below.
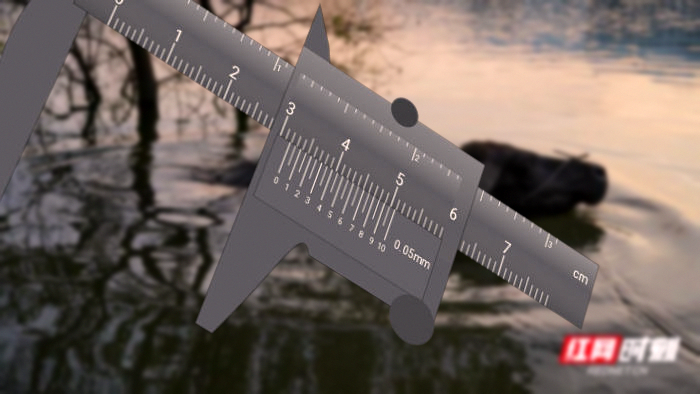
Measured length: 31.8 mm
